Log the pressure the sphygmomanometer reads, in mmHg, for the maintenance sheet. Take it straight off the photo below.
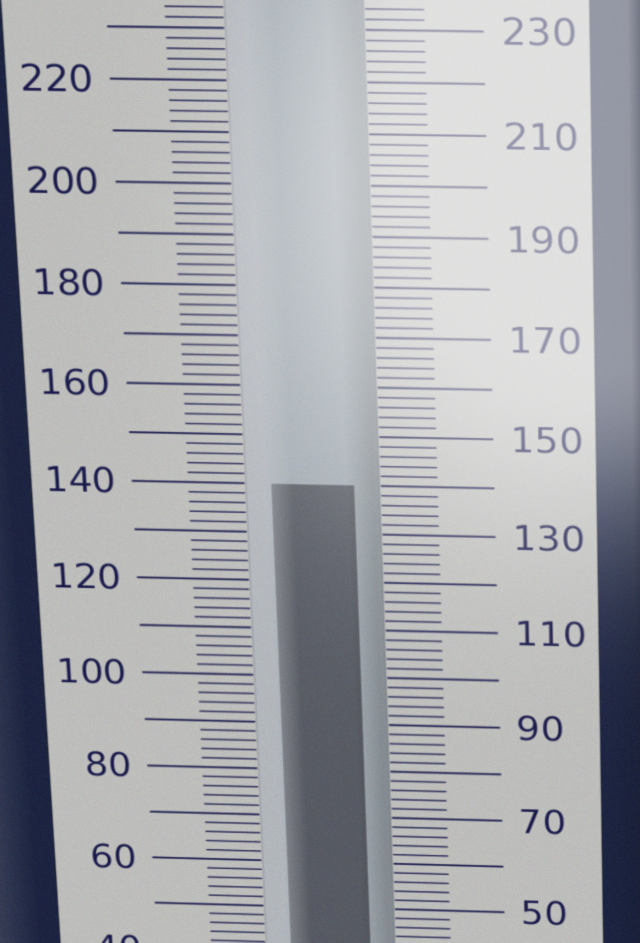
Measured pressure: 140 mmHg
